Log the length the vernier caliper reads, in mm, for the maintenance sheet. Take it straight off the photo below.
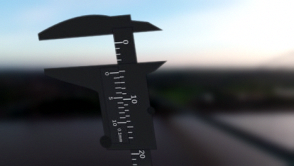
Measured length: 5.2 mm
